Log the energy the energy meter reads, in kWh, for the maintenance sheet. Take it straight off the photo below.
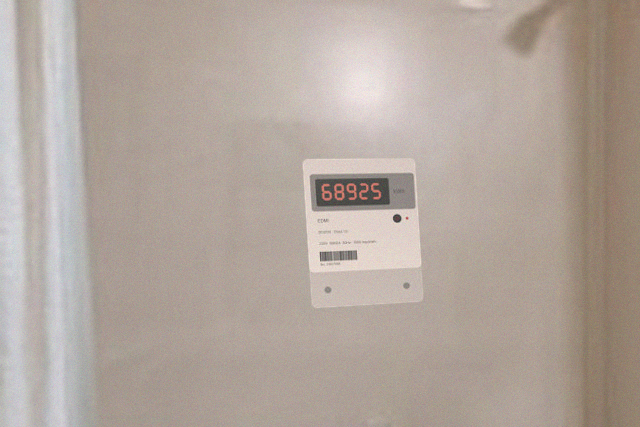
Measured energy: 68925 kWh
